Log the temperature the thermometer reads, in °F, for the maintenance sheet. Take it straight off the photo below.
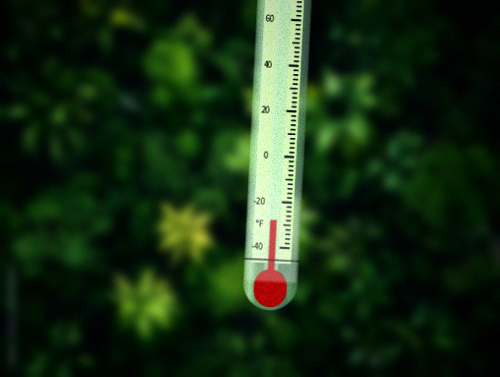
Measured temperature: -28 °F
